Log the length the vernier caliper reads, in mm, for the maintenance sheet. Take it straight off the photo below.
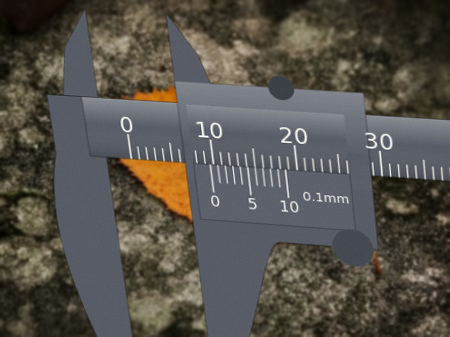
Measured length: 9.6 mm
